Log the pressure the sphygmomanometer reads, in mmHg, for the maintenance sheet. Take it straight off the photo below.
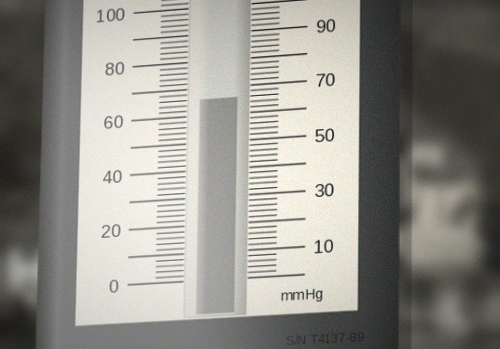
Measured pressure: 66 mmHg
